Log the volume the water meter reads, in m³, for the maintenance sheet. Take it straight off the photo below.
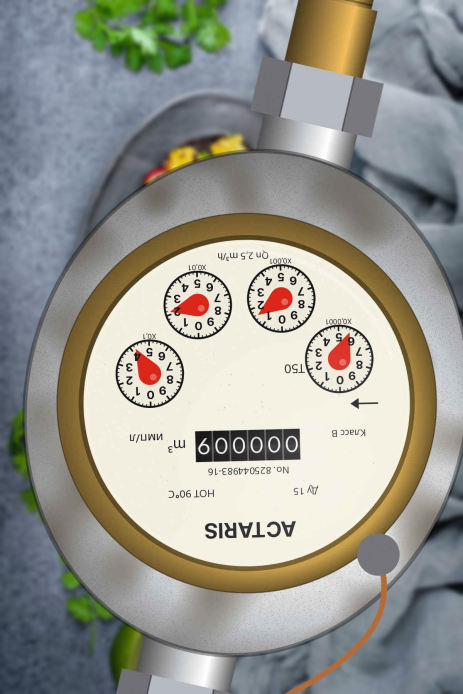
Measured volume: 9.4215 m³
